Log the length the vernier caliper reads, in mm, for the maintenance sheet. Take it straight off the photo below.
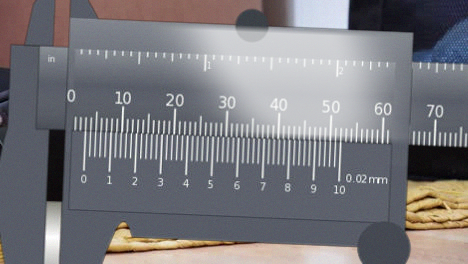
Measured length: 3.0 mm
